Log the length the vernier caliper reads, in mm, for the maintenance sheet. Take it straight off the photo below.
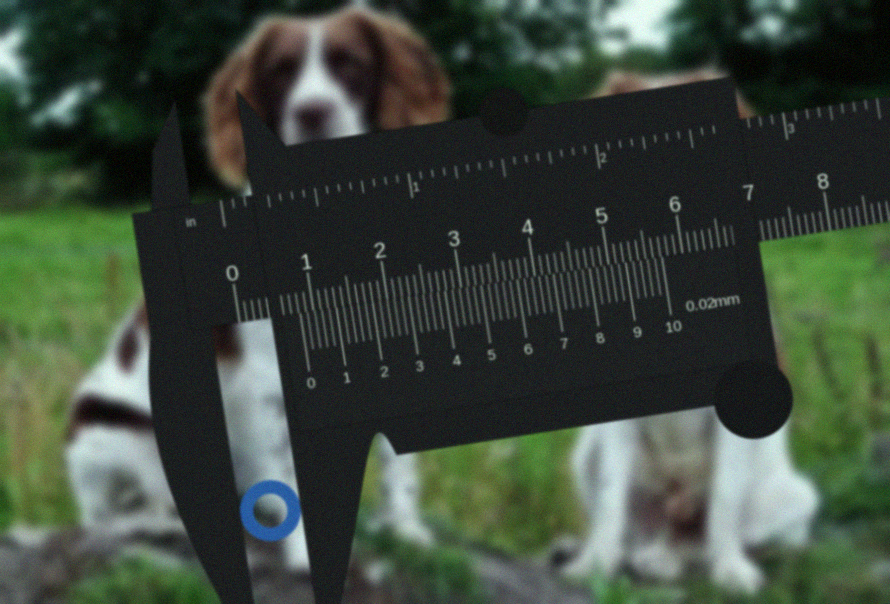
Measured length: 8.2 mm
